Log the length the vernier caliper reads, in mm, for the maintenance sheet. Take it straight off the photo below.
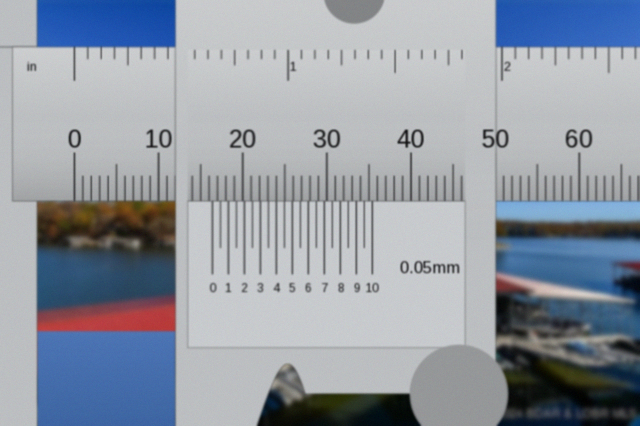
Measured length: 16.4 mm
